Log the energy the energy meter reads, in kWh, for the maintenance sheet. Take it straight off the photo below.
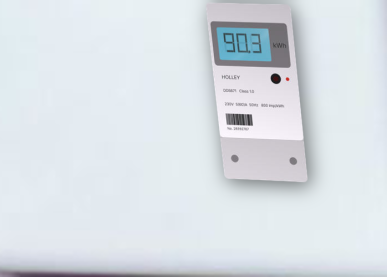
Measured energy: 90.3 kWh
